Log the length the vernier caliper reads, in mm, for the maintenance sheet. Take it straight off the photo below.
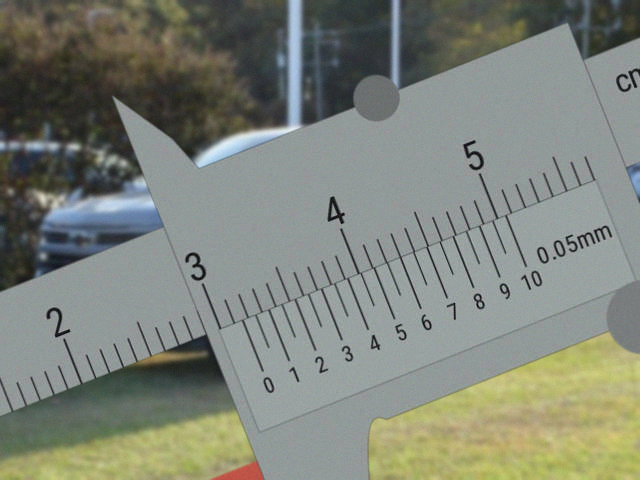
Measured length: 31.6 mm
